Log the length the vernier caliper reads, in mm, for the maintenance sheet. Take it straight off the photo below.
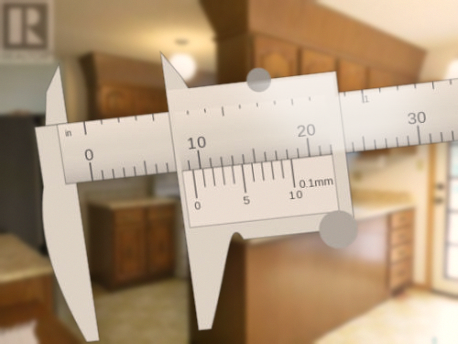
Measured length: 9.3 mm
